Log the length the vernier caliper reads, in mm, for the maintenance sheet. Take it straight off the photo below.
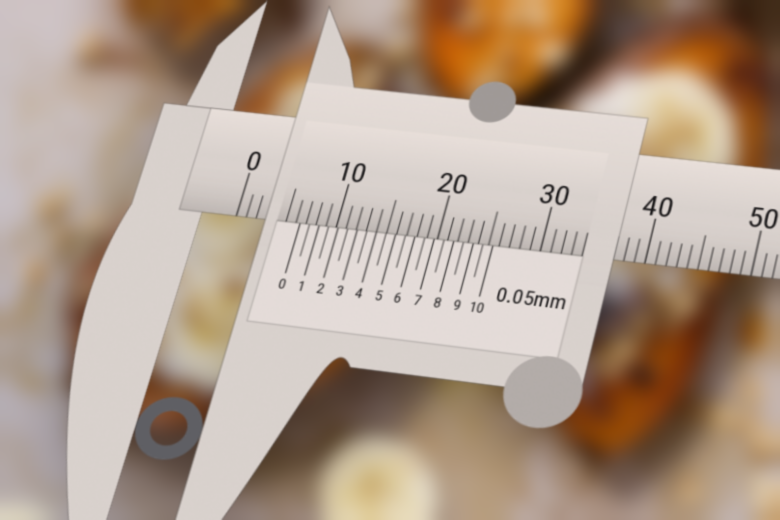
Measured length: 6.4 mm
